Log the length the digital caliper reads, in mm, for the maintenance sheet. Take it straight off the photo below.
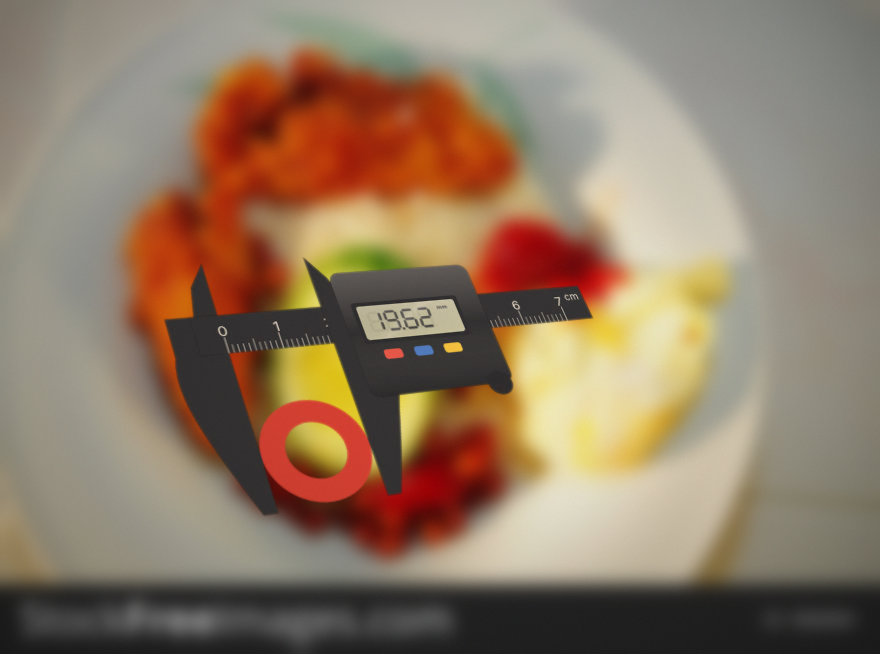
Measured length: 19.62 mm
